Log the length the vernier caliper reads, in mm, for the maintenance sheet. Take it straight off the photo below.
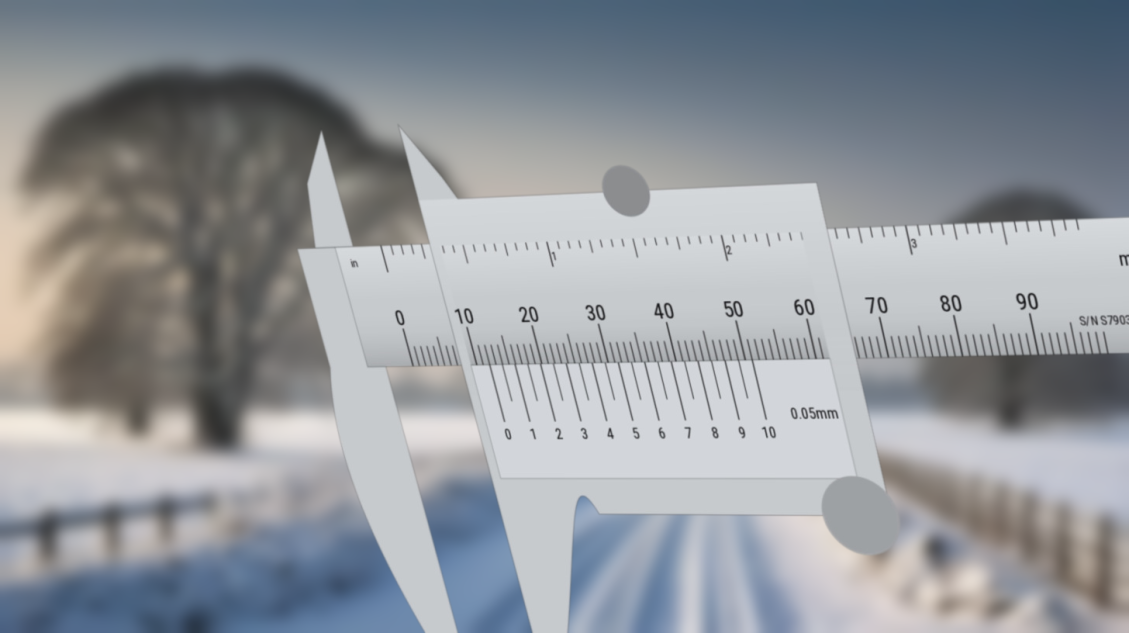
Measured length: 12.0 mm
